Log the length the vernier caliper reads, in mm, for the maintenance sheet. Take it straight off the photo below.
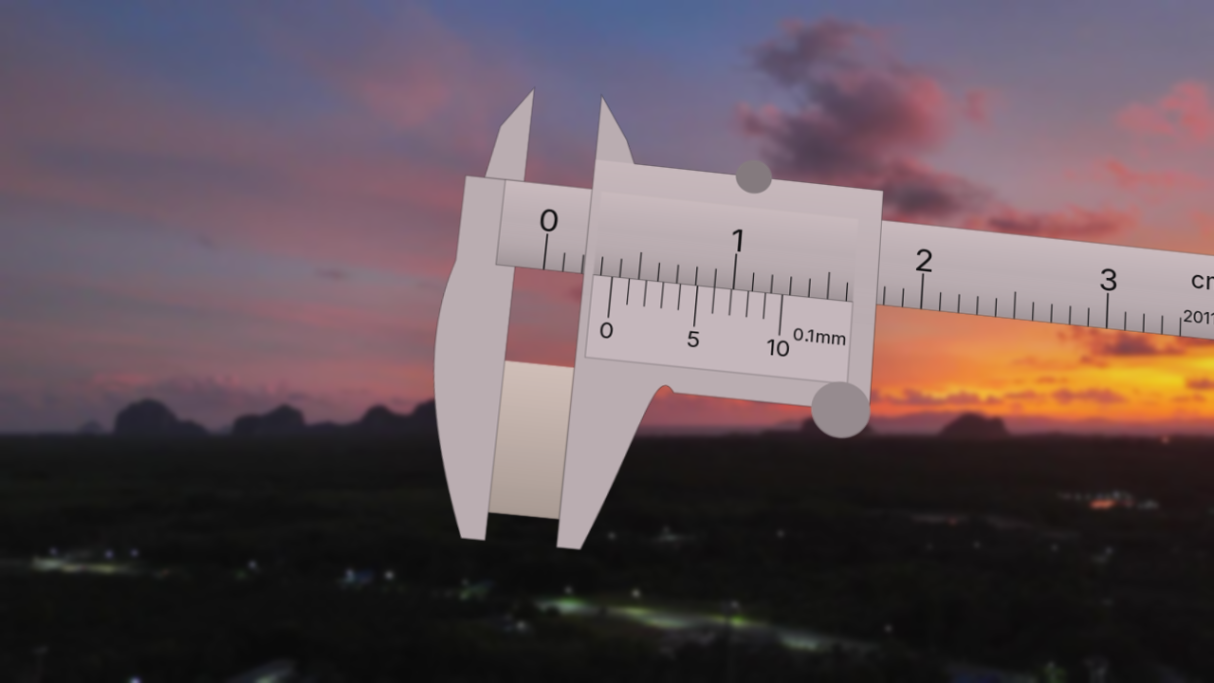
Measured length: 3.6 mm
